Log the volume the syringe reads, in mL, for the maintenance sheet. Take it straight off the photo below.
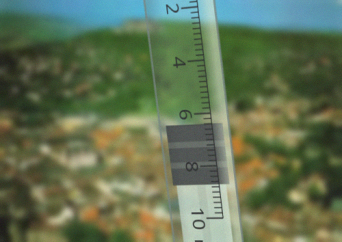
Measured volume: 6.4 mL
